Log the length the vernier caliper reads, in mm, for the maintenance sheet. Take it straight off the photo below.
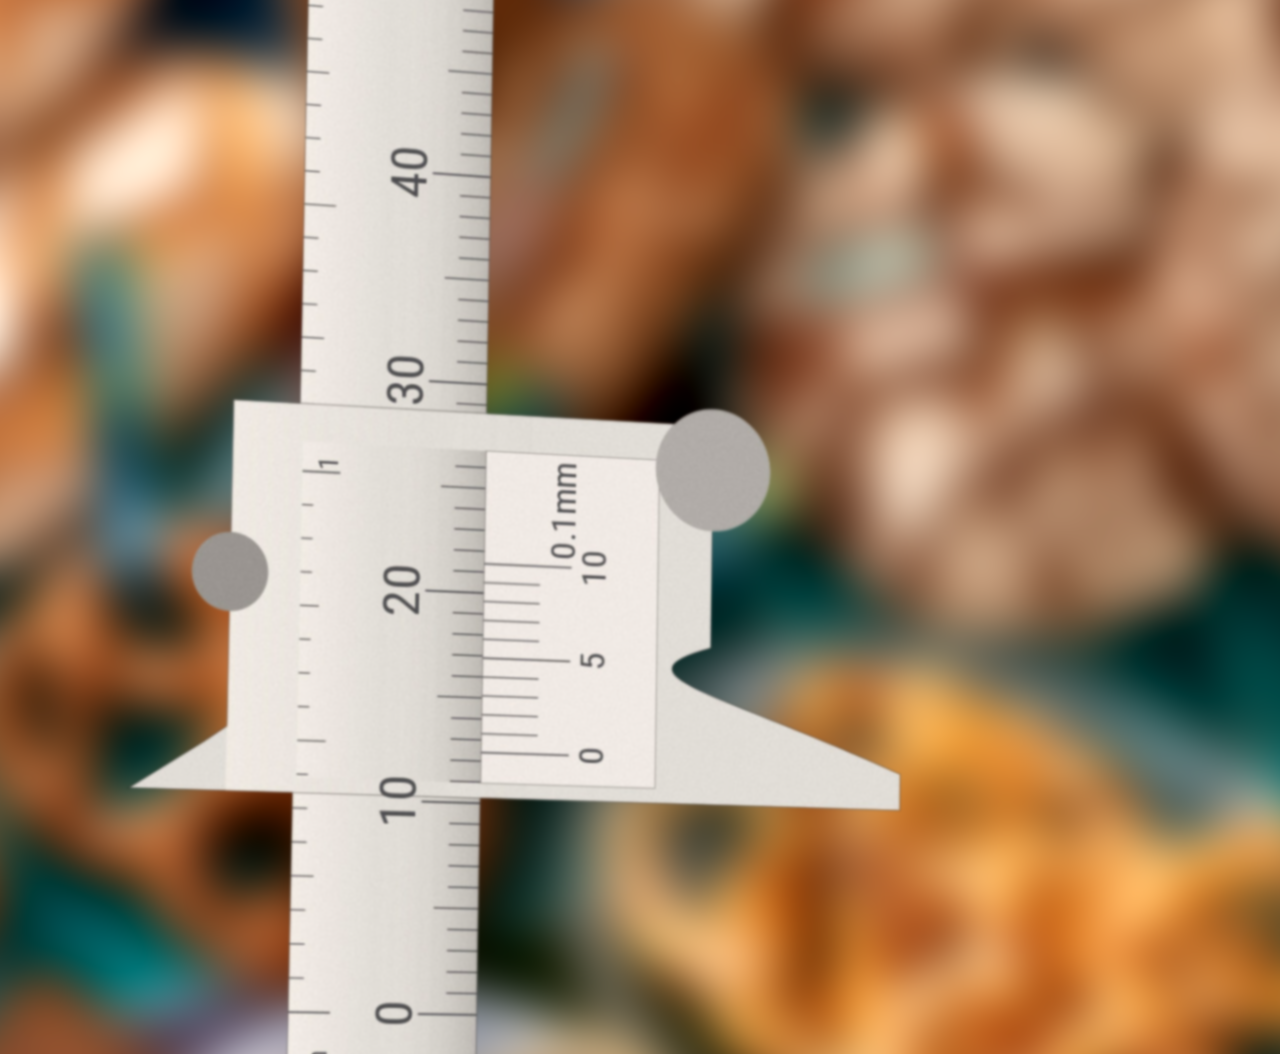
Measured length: 12.4 mm
